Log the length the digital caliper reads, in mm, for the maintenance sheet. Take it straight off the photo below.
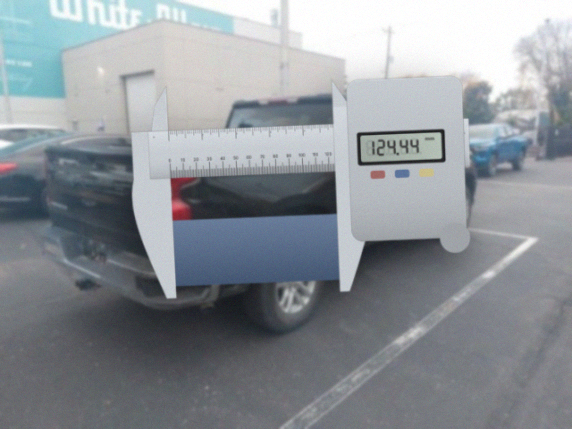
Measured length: 124.44 mm
